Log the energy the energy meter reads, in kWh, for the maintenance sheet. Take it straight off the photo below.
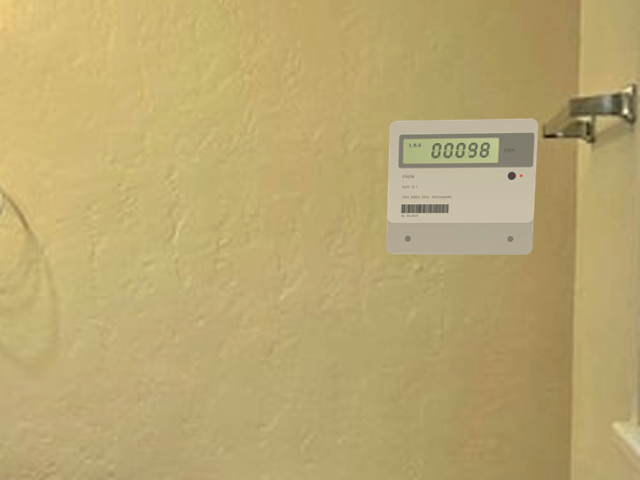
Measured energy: 98 kWh
